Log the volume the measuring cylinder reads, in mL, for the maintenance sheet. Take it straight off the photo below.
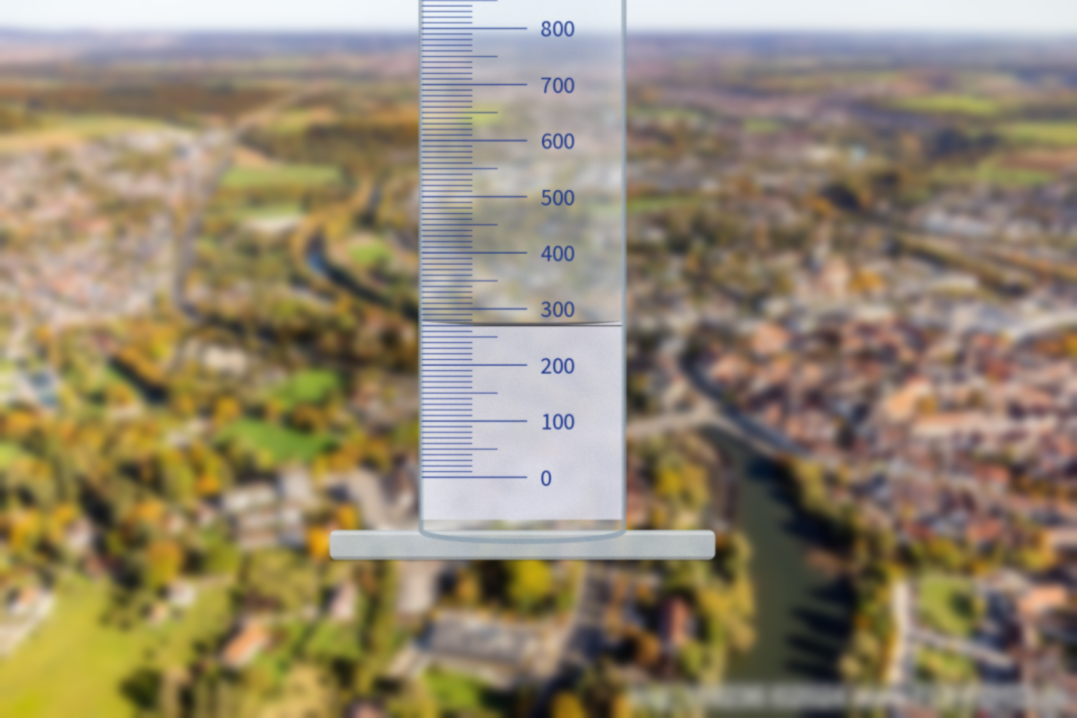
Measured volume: 270 mL
